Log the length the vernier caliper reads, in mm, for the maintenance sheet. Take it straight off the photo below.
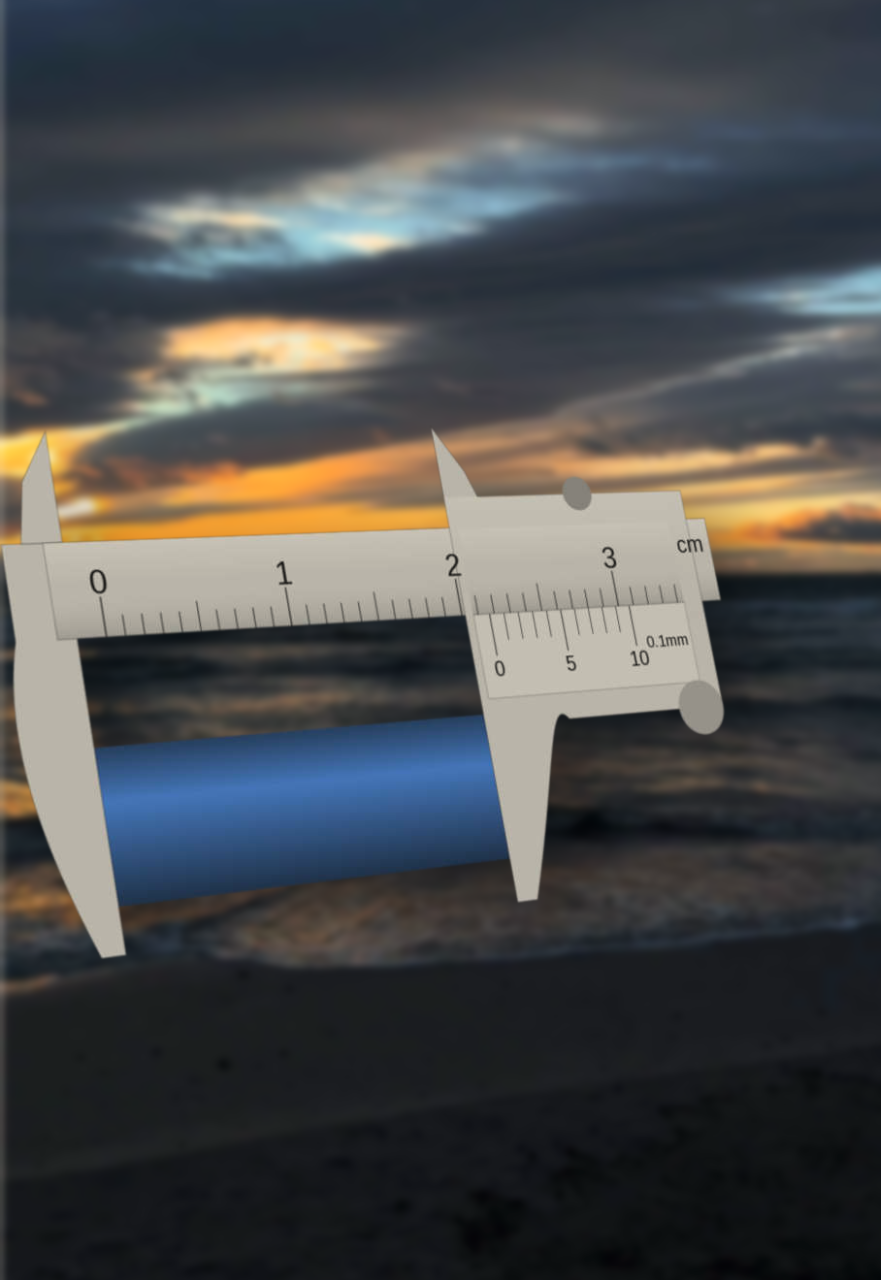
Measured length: 21.7 mm
